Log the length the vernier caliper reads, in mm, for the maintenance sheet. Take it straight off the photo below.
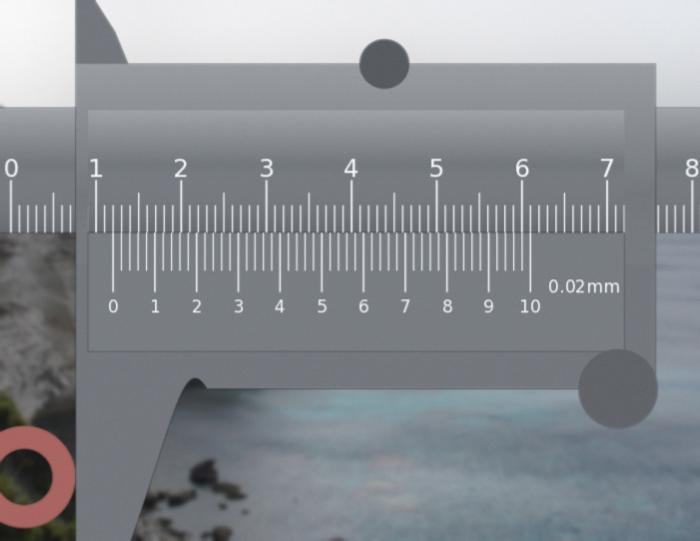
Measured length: 12.0 mm
